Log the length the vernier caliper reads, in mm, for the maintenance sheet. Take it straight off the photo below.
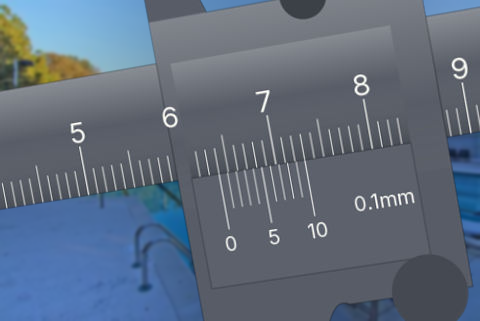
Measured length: 64.0 mm
